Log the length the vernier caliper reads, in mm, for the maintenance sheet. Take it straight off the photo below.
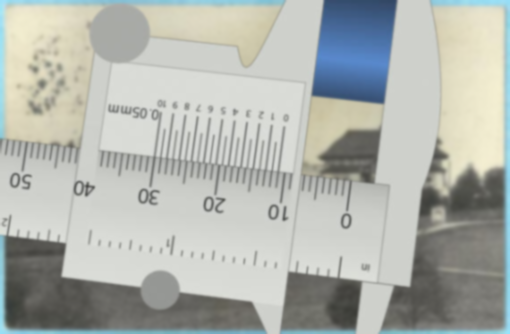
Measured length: 11.0 mm
